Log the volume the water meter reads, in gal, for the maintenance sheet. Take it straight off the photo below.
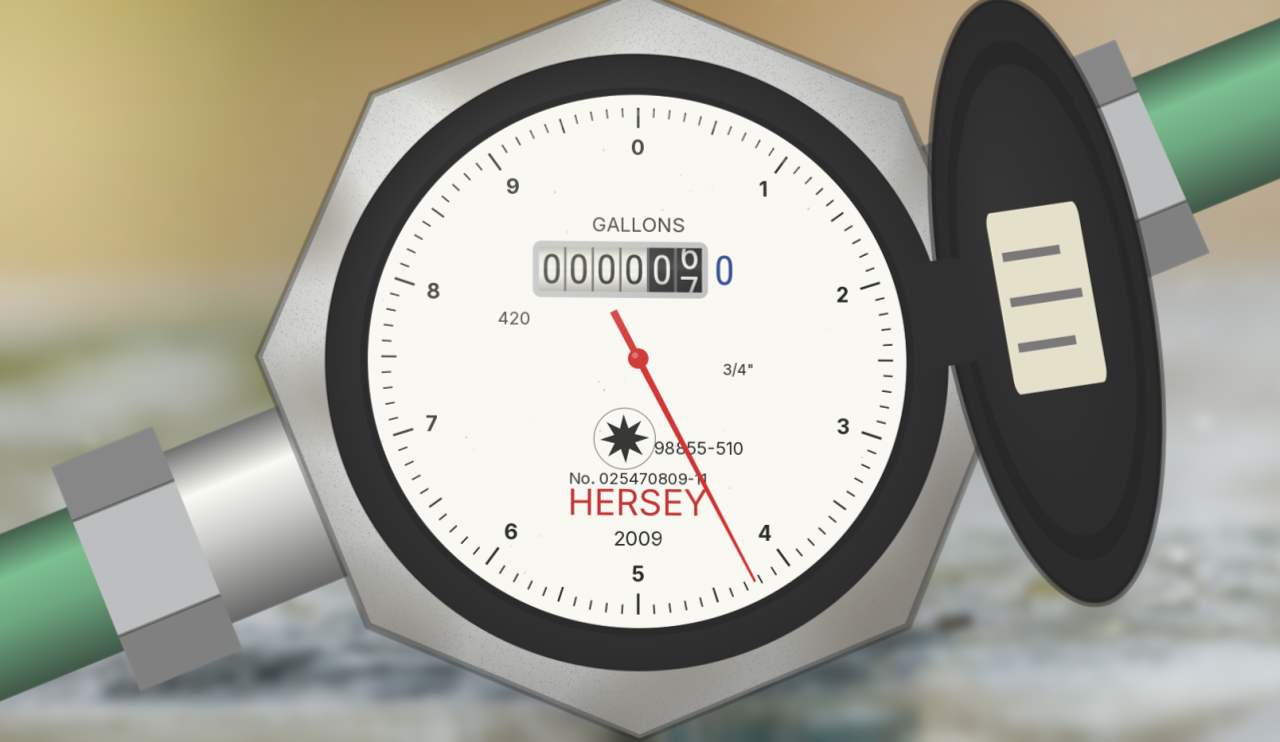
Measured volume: 64.2 gal
